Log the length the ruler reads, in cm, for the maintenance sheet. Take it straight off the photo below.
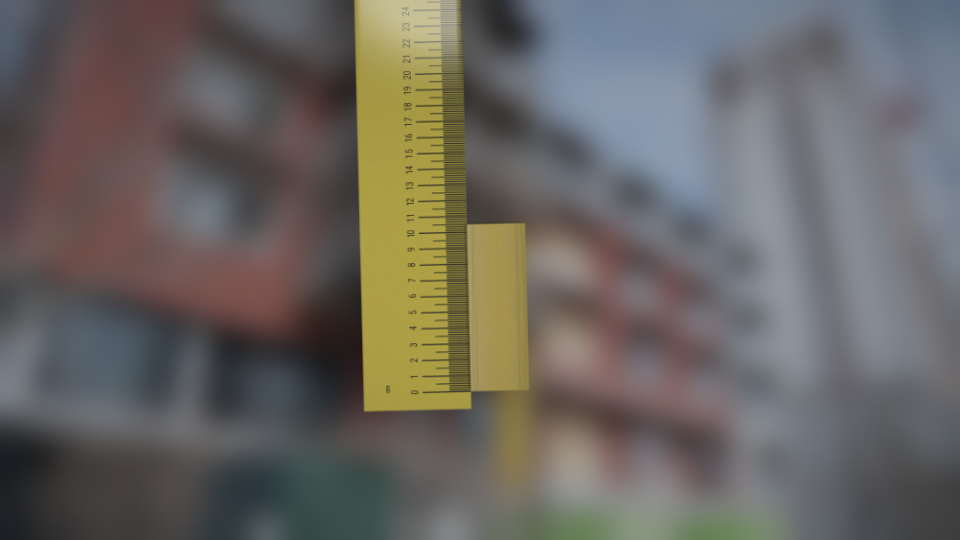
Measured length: 10.5 cm
